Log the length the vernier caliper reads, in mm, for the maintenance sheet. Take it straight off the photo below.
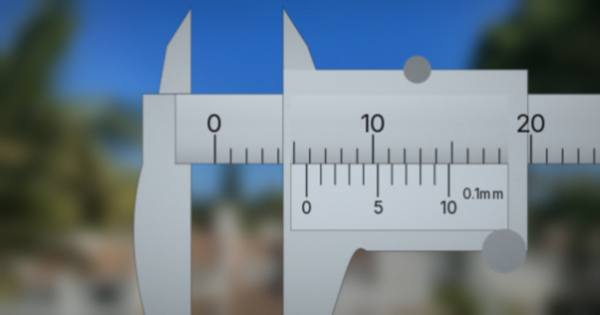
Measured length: 5.8 mm
